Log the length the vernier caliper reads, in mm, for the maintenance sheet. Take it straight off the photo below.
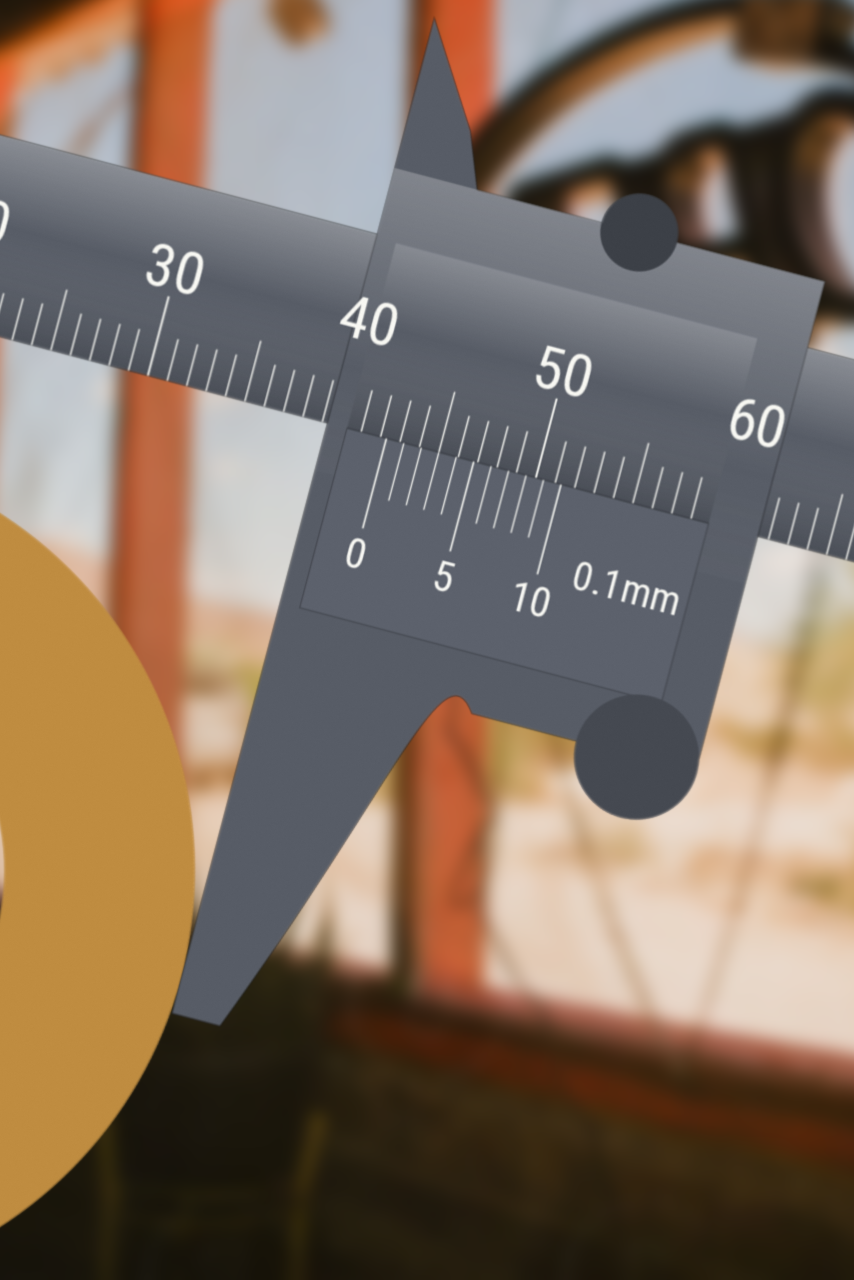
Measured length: 42.3 mm
